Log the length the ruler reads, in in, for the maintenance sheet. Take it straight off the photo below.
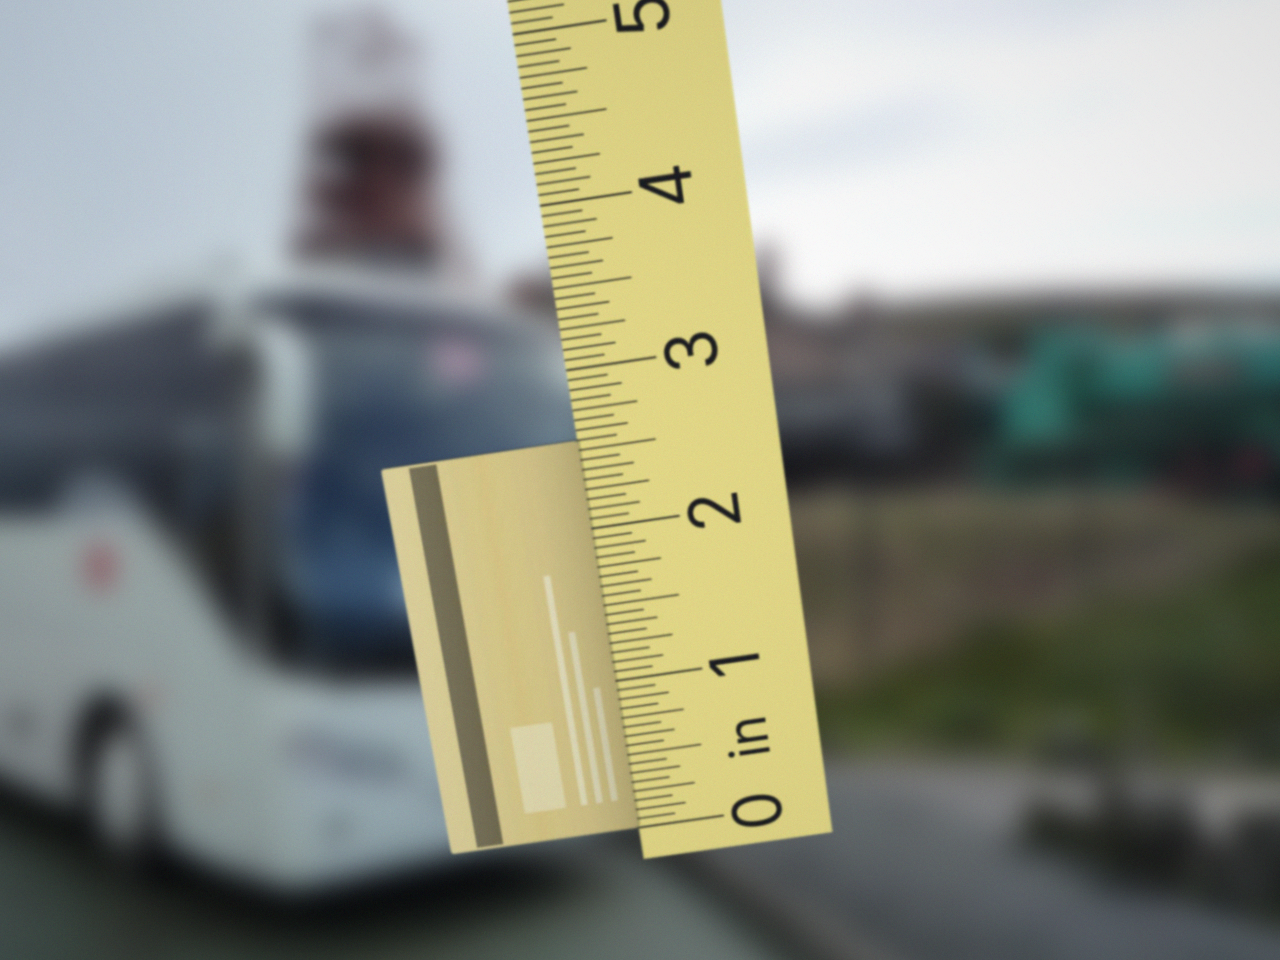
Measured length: 2.5625 in
